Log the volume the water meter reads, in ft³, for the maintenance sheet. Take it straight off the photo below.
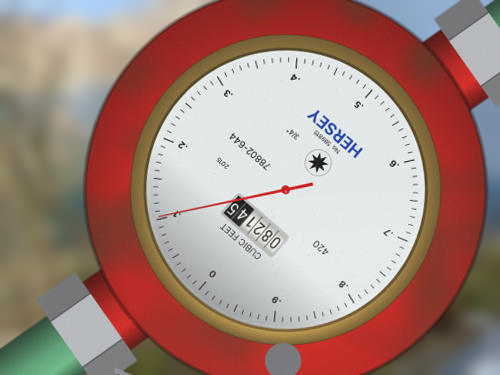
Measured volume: 82145.10 ft³
